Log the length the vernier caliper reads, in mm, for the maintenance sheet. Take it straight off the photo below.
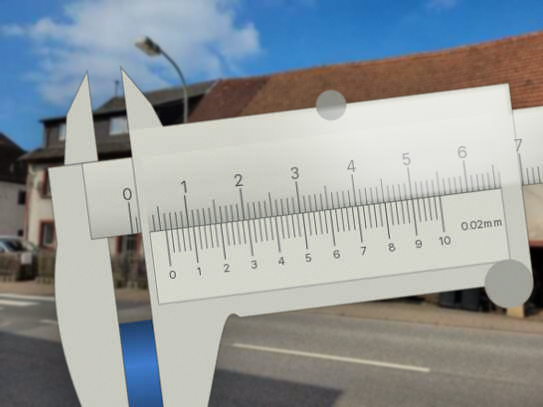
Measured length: 6.0 mm
